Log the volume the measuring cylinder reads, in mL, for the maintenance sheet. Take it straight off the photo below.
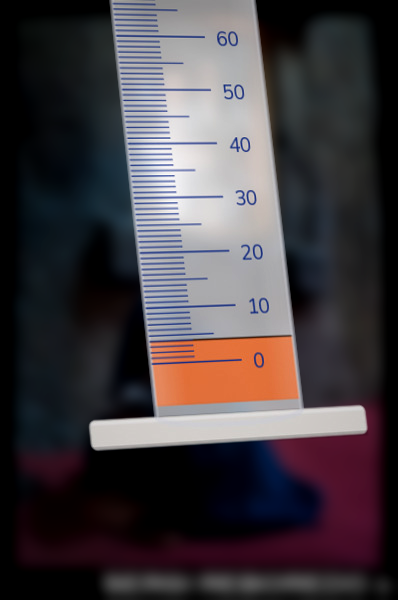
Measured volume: 4 mL
